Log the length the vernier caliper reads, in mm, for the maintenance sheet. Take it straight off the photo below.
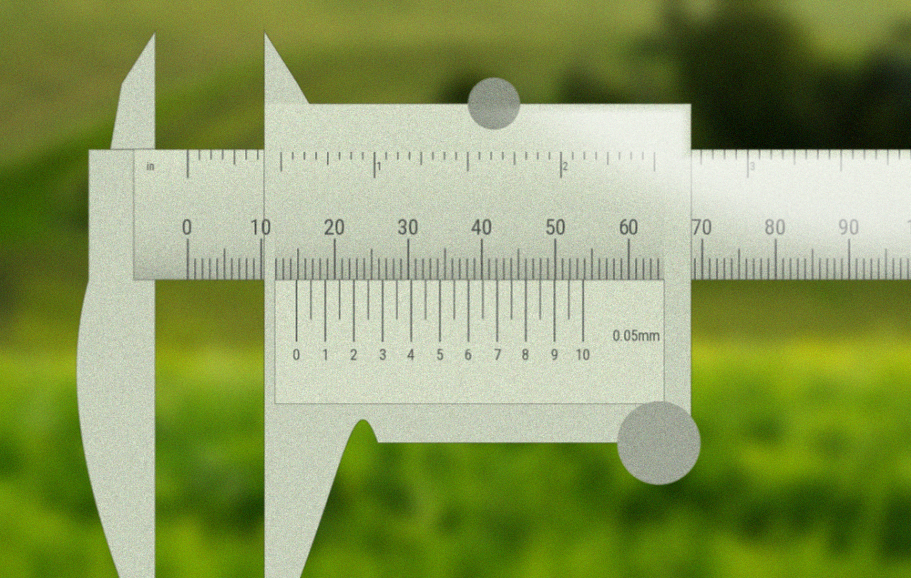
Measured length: 14.8 mm
